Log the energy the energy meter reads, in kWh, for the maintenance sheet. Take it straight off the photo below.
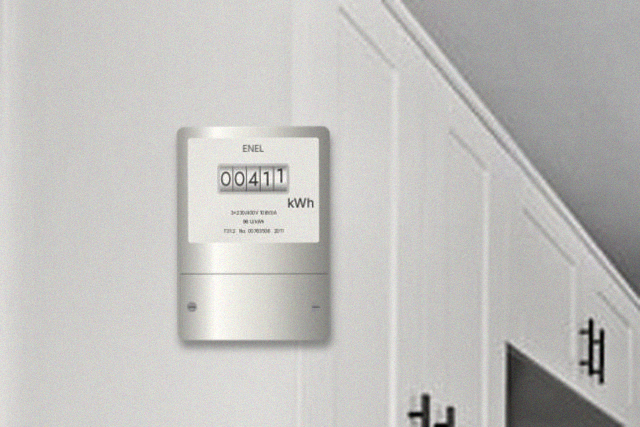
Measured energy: 411 kWh
